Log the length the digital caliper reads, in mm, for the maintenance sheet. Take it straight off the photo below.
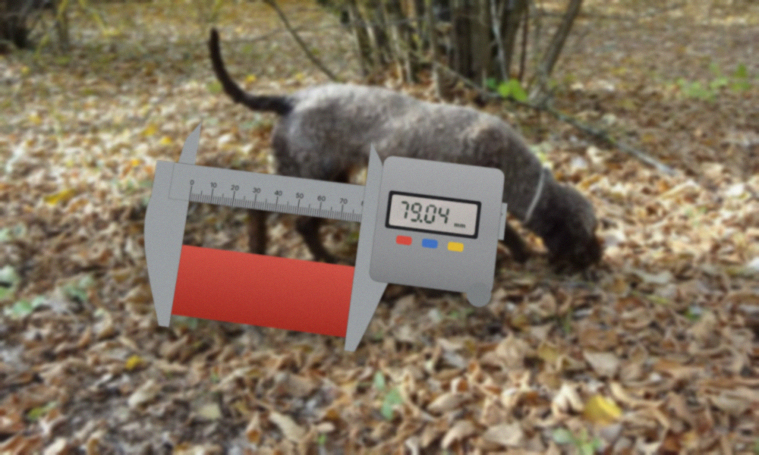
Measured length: 79.04 mm
